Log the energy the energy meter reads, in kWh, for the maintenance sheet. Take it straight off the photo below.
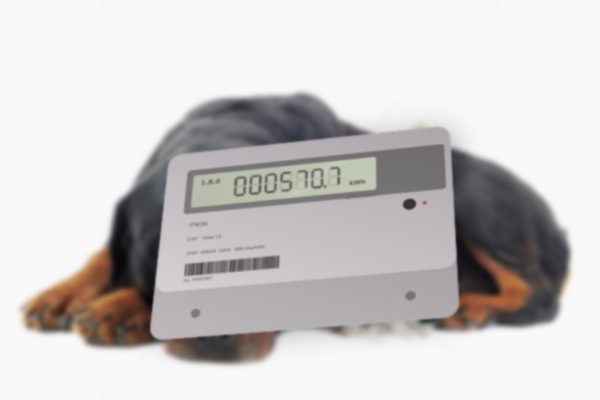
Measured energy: 570.7 kWh
